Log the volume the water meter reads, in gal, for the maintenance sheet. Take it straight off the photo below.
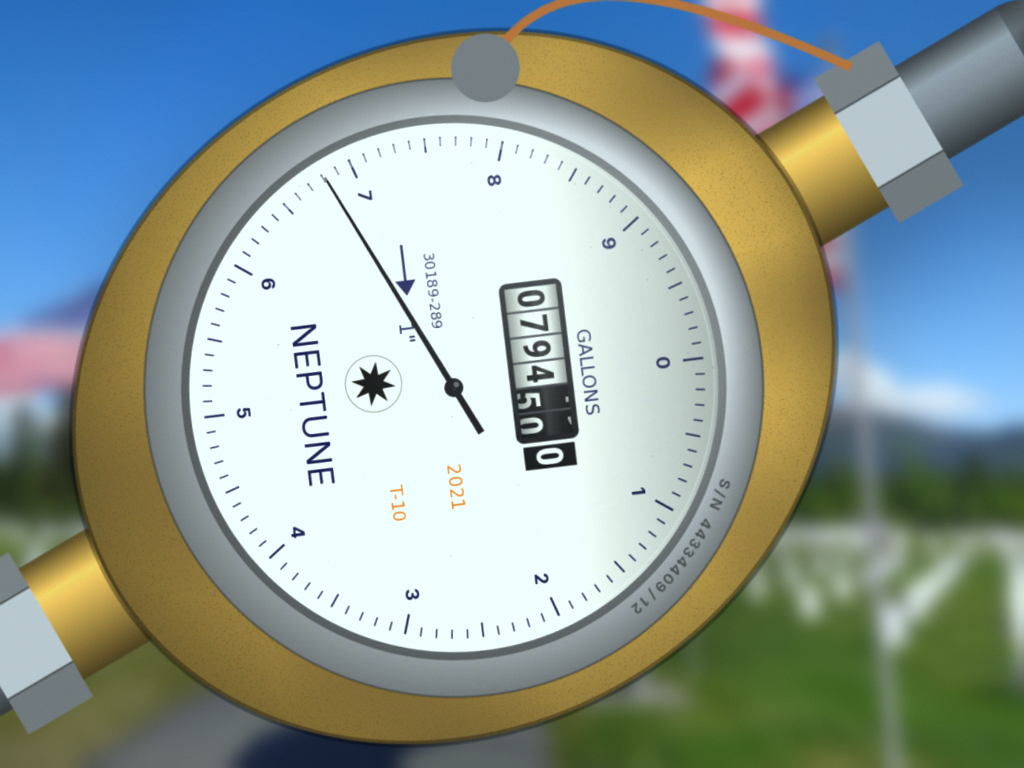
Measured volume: 794496.8 gal
